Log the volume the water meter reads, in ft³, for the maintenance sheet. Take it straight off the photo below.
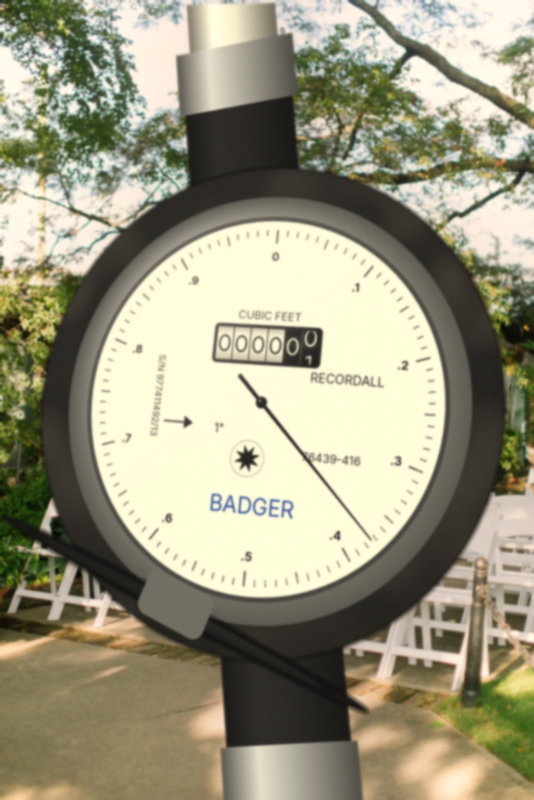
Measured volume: 0.37 ft³
